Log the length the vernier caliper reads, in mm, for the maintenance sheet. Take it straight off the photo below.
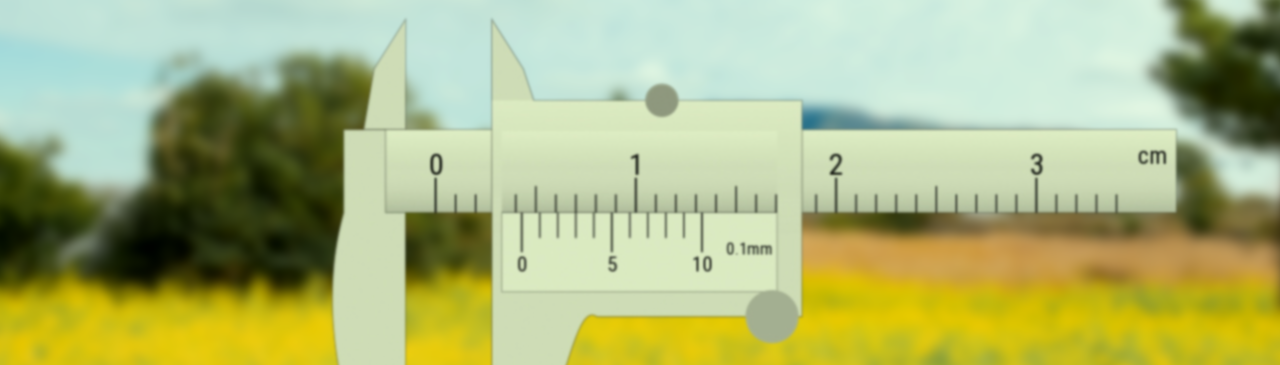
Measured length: 4.3 mm
